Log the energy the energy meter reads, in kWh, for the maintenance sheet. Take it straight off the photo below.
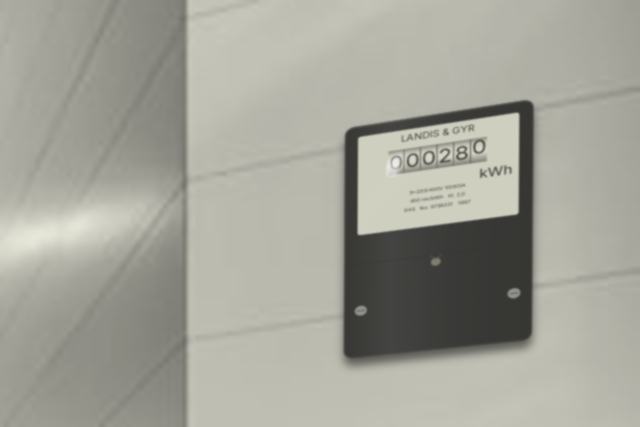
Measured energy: 280 kWh
